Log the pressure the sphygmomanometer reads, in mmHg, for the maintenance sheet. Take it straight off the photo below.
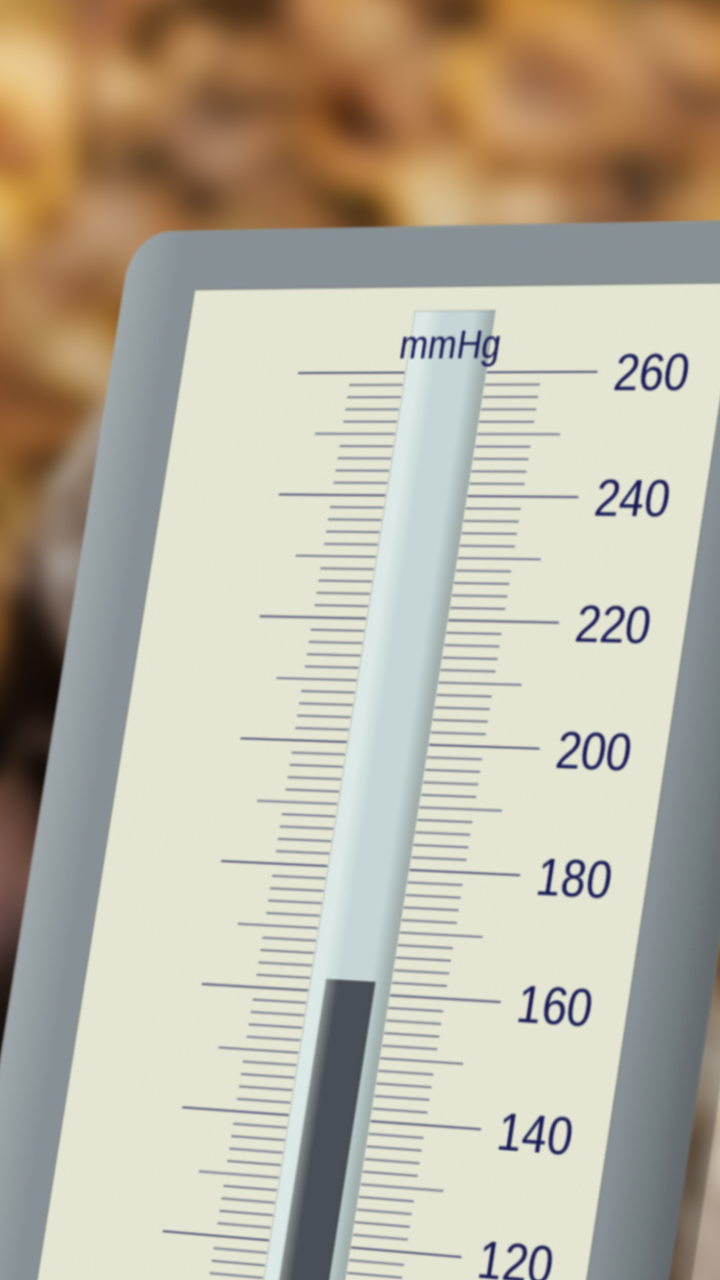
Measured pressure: 162 mmHg
